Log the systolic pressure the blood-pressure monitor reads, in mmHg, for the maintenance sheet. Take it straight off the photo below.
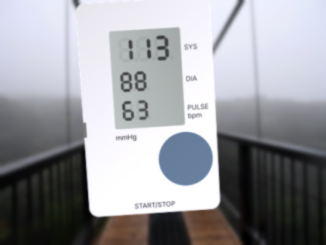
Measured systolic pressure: 113 mmHg
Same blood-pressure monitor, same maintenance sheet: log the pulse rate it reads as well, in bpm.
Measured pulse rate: 63 bpm
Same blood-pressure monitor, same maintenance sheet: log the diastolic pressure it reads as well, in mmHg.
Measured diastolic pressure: 88 mmHg
